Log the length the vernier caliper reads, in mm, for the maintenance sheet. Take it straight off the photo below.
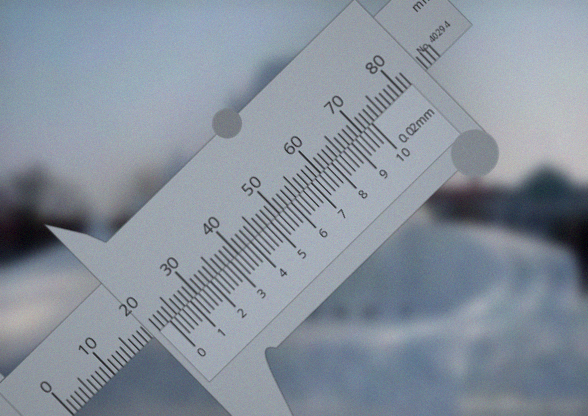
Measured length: 23.4 mm
